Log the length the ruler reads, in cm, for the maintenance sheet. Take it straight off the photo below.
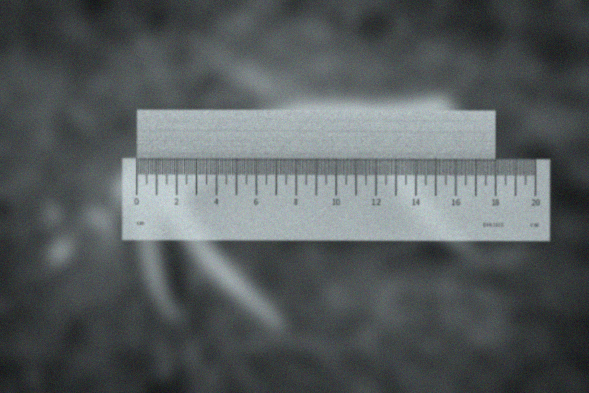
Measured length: 18 cm
